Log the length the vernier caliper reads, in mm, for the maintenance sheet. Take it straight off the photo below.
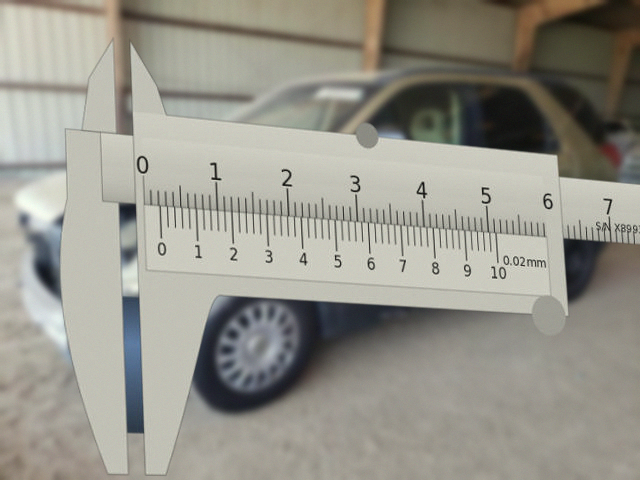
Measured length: 2.2 mm
